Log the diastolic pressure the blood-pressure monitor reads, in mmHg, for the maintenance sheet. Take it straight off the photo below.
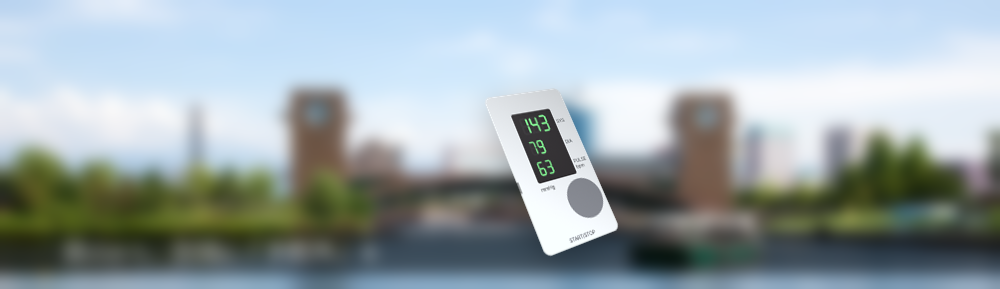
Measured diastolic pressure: 79 mmHg
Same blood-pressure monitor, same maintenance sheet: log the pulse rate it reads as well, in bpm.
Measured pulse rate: 63 bpm
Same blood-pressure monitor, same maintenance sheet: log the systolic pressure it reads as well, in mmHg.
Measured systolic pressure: 143 mmHg
